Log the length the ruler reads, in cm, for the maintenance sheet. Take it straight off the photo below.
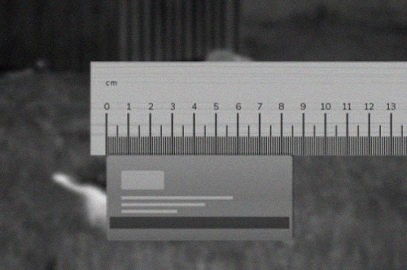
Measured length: 8.5 cm
